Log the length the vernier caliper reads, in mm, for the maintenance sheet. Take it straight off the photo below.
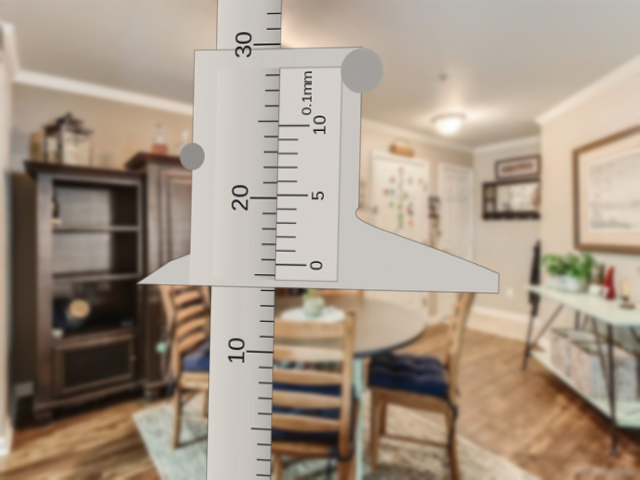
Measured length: 15.7 mm
